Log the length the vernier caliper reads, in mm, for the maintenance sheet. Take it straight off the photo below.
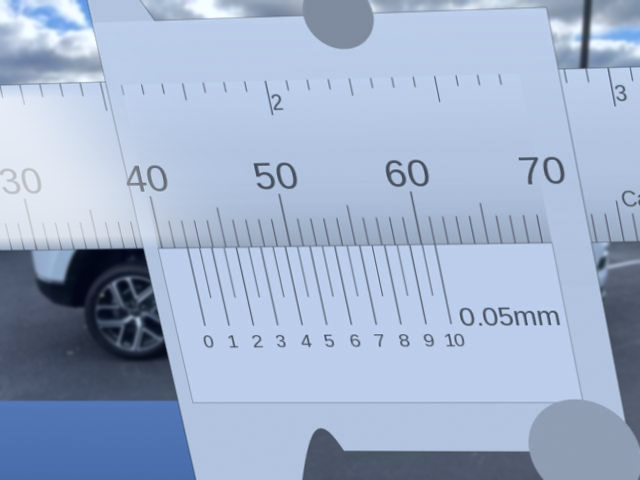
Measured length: 42.0 mm
